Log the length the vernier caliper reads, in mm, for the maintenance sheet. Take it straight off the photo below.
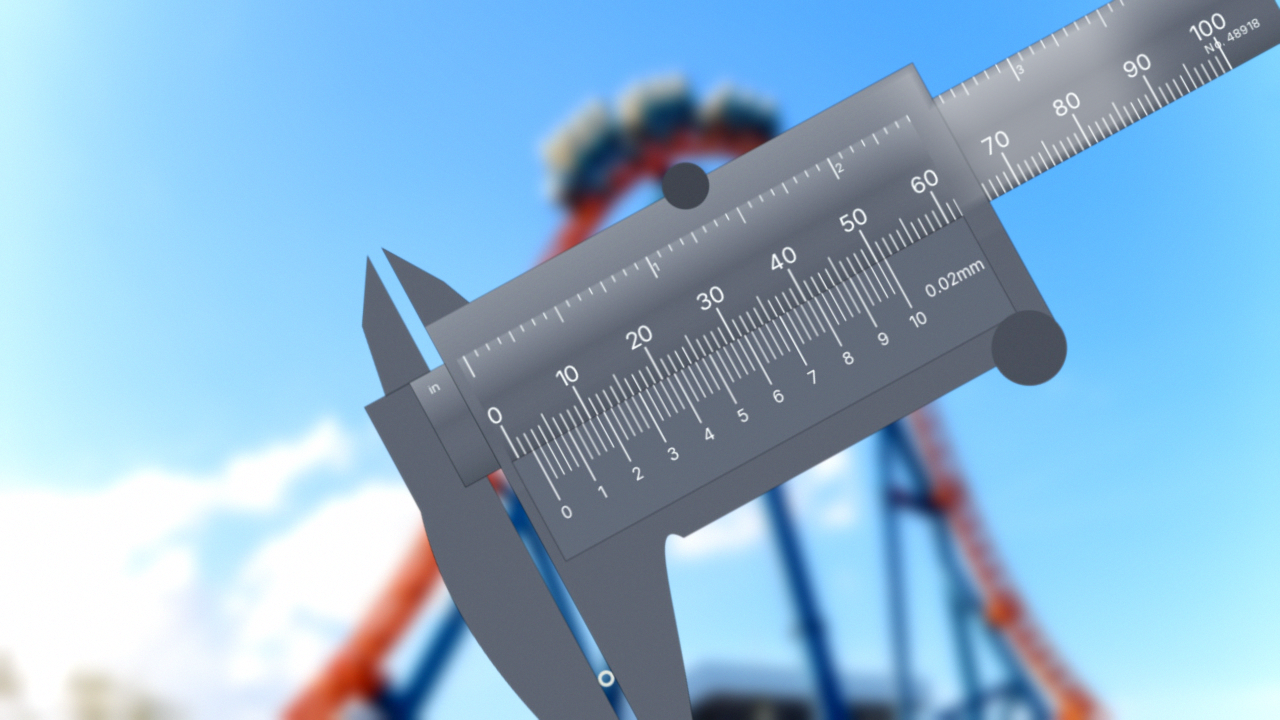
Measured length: 2.0 mm
